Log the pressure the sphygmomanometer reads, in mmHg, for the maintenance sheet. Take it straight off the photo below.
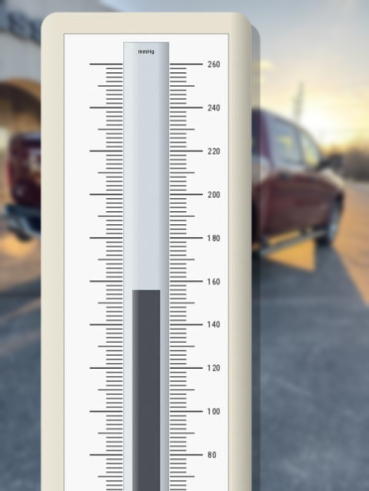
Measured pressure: 156 mmHg
